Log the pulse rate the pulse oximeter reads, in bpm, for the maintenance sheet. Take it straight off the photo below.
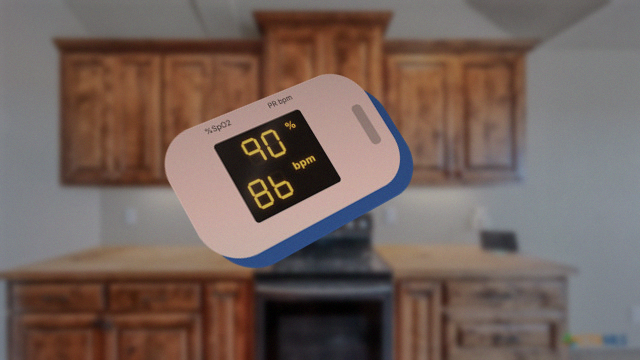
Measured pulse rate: 86 bpm
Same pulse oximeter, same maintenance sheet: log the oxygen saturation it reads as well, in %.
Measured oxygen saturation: 90 %
